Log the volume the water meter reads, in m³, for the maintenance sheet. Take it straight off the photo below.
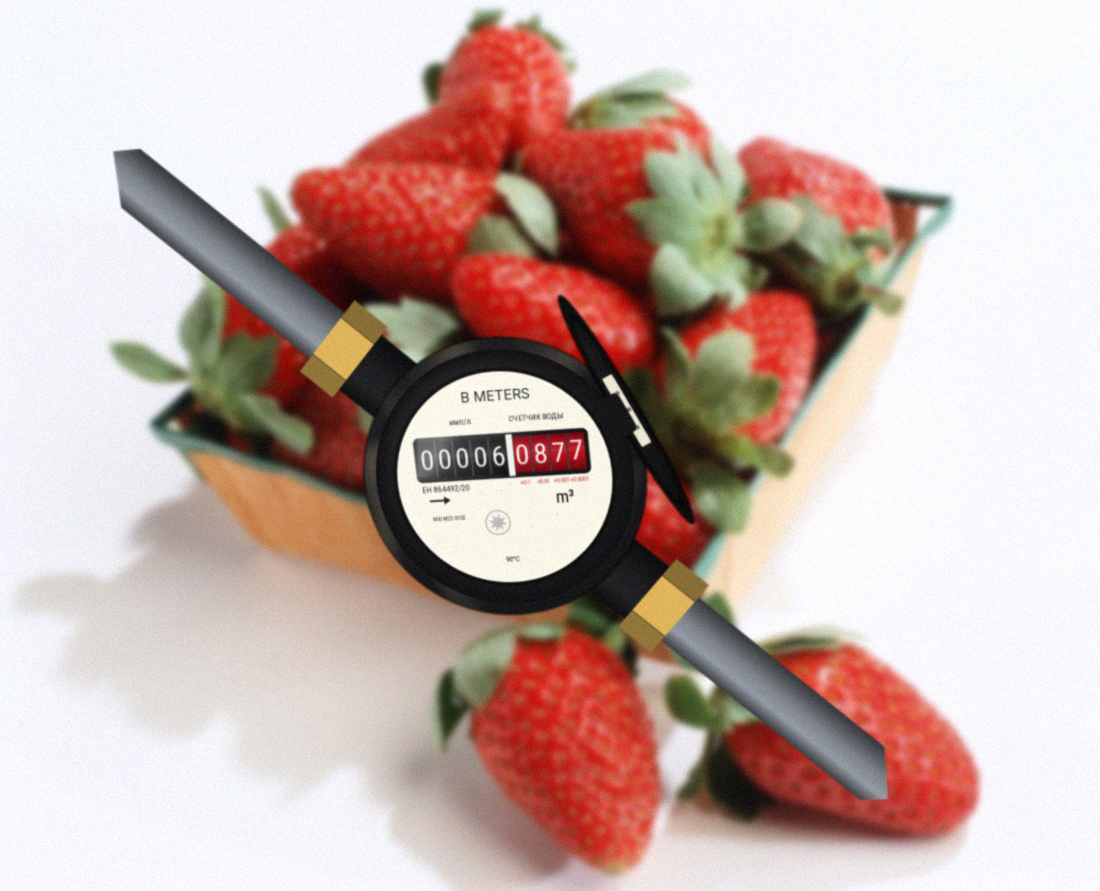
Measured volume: 6.0877 m³
